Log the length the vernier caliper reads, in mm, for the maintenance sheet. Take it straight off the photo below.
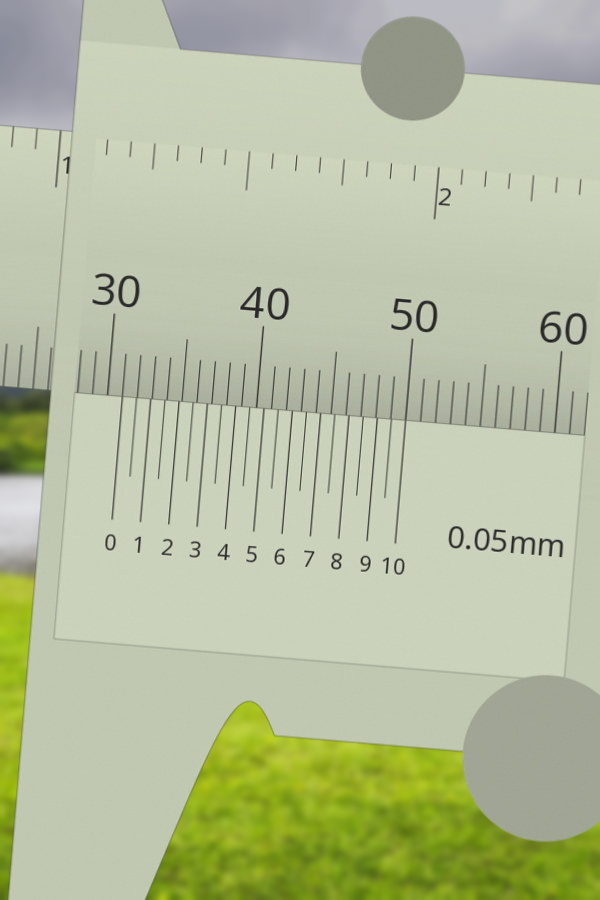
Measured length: 31.0 mm
